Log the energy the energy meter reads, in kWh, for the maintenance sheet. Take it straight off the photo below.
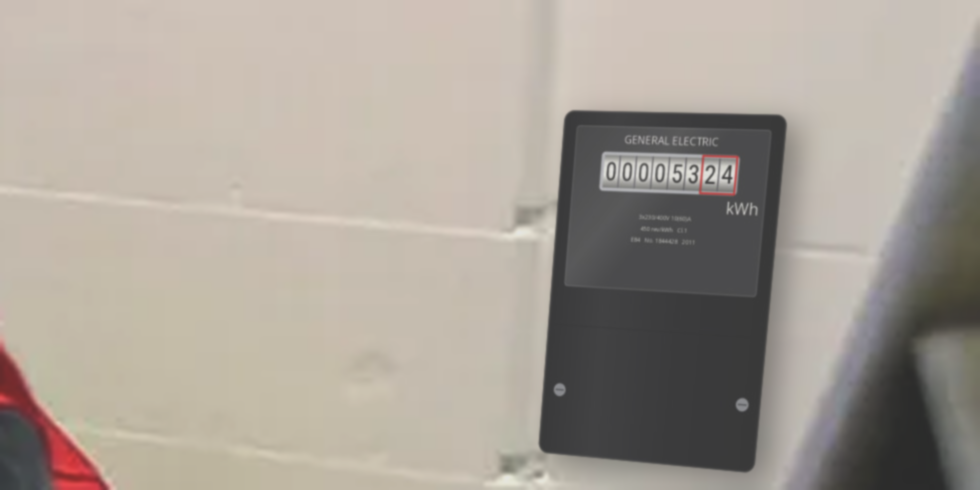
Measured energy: 53.24 kWh
